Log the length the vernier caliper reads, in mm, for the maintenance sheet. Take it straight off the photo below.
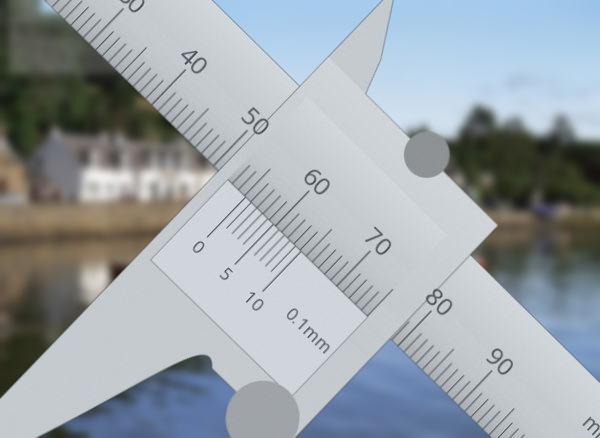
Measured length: 55.2 mm
